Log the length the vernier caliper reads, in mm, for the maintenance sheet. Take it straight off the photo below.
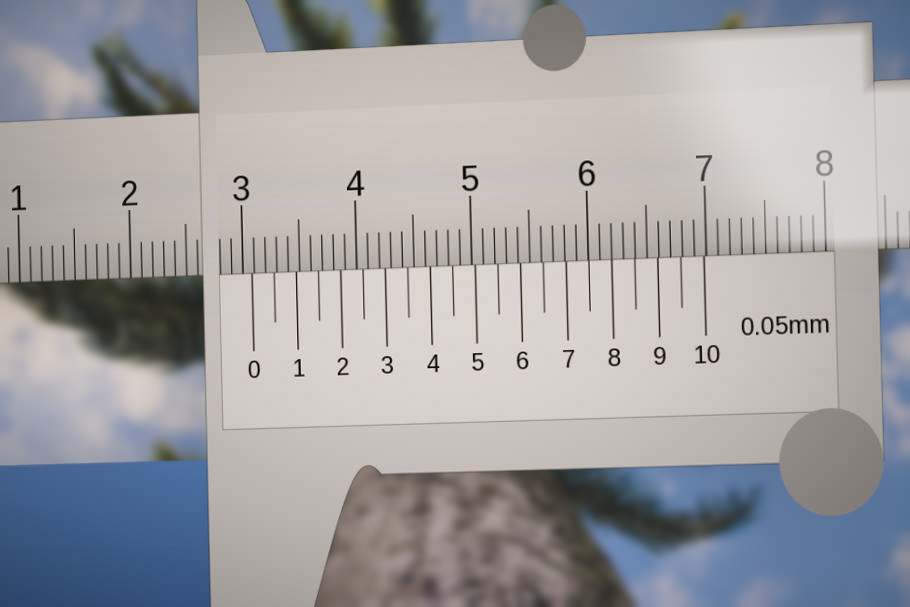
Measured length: 30.8 mm
